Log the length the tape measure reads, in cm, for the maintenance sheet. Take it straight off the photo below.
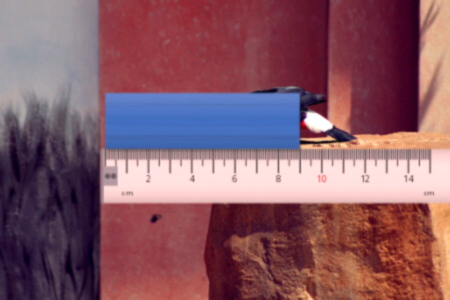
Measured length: 9 cm
